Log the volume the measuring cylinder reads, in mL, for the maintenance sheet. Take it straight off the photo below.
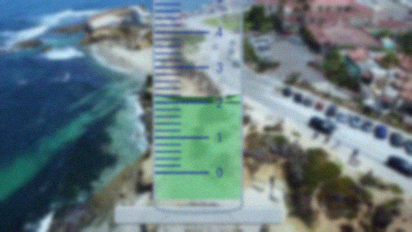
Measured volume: 2 mL
